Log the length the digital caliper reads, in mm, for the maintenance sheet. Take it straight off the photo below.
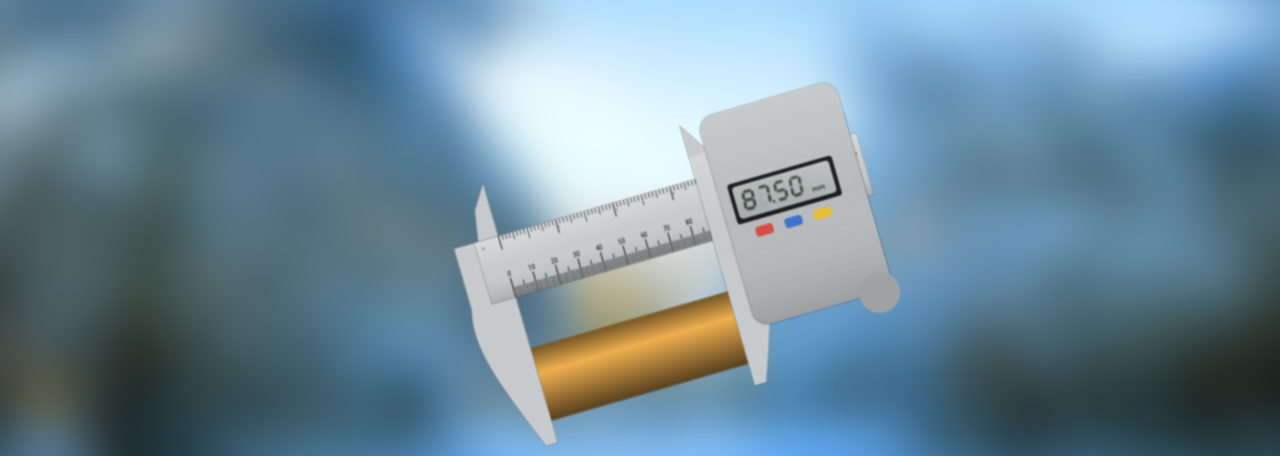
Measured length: 87.50 mm
